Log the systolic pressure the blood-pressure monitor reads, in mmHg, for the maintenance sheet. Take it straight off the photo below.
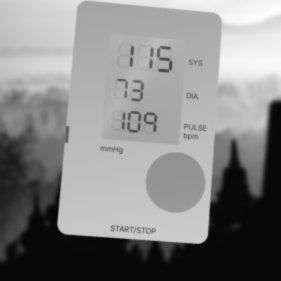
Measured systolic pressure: 115 mmHg
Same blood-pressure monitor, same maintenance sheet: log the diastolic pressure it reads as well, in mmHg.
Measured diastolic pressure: 73 mmHg
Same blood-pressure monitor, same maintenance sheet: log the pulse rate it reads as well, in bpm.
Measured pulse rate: 109 bpm
